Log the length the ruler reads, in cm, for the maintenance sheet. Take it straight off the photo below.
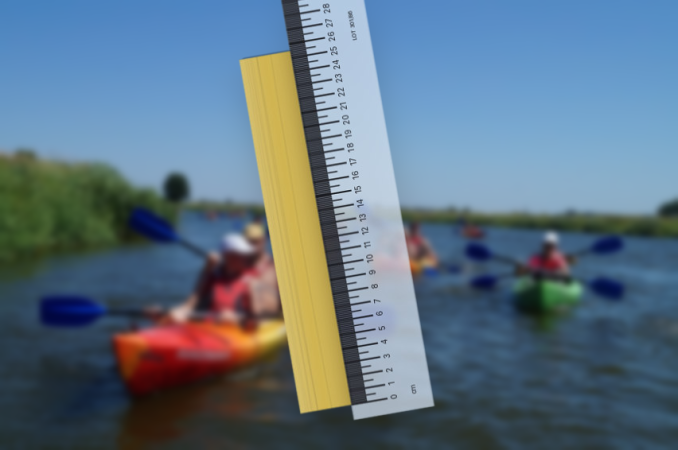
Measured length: 25.5 cm
